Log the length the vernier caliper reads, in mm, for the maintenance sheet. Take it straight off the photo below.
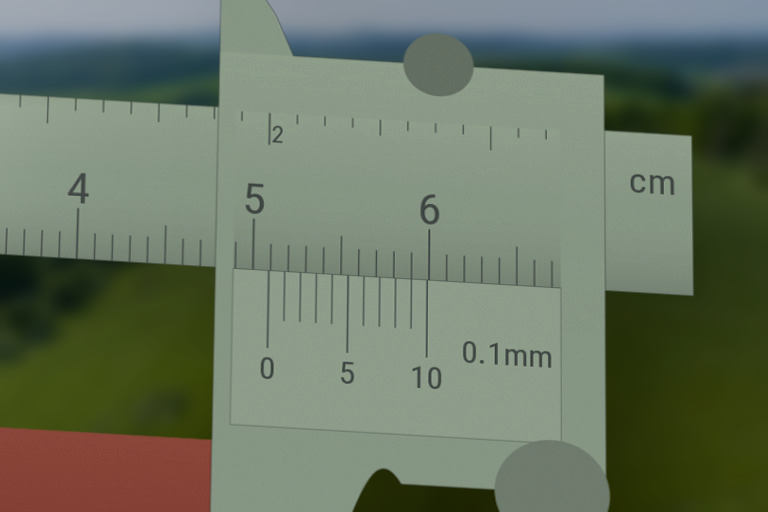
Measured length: 50.9 mm
